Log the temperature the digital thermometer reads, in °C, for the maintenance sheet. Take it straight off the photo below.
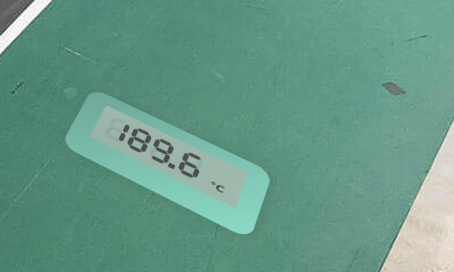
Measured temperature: 189.6 °C
